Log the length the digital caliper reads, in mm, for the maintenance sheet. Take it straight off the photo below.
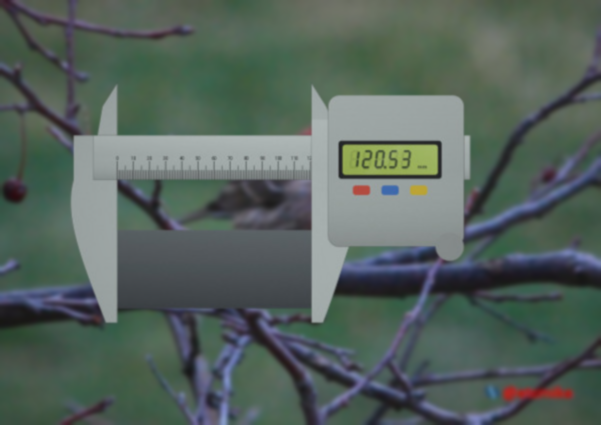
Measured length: 120.53 mm
